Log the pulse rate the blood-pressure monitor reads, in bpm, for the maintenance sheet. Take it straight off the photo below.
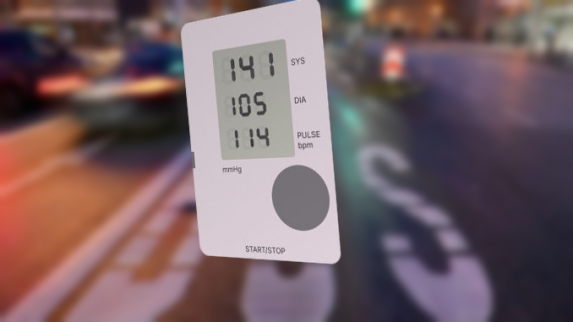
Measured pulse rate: 114 bpm
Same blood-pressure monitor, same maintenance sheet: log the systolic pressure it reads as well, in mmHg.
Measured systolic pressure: 141 mmHg
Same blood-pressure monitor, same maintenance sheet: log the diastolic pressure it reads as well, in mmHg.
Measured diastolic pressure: 105 mmHg
